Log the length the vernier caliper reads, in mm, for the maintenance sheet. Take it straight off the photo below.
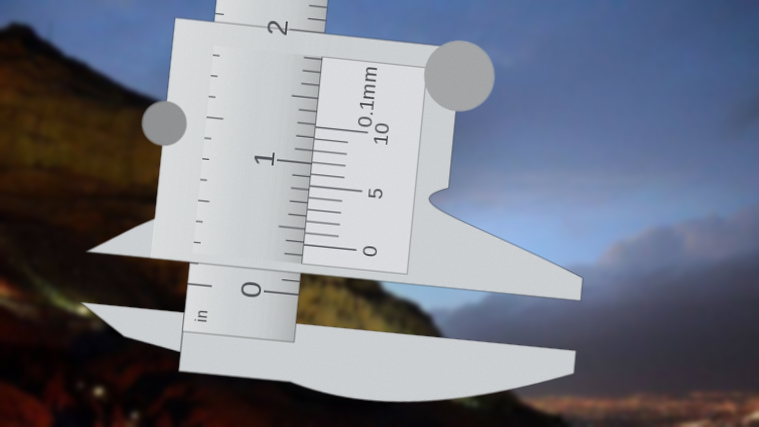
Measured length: 3.8 mm
